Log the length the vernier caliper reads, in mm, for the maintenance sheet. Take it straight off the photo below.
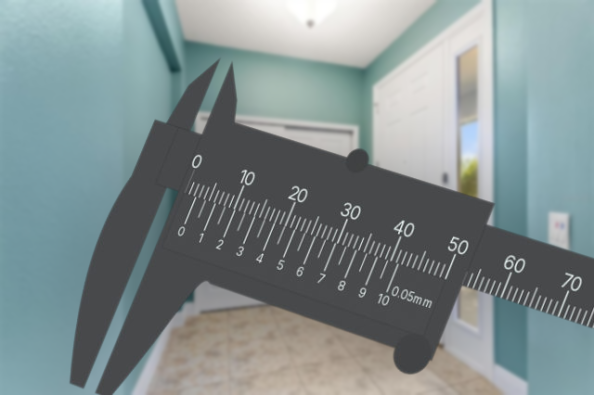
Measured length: 2.4 mm
